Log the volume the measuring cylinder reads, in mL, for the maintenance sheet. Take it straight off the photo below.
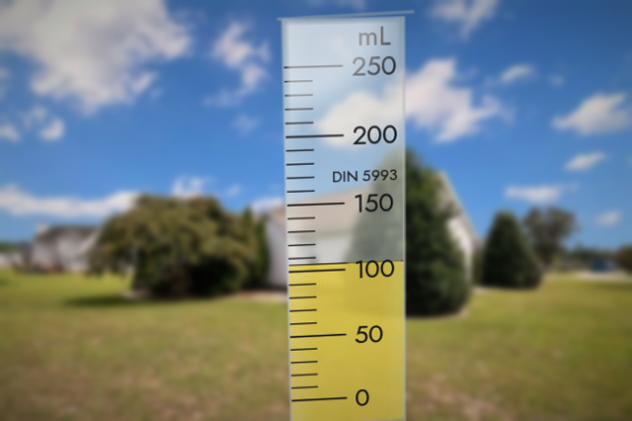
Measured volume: 105 mL
